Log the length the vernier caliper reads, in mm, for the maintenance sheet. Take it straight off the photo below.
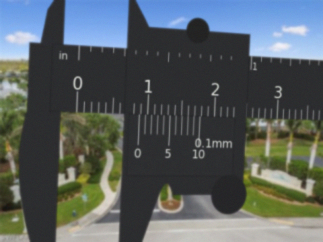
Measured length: 8.8 mm
